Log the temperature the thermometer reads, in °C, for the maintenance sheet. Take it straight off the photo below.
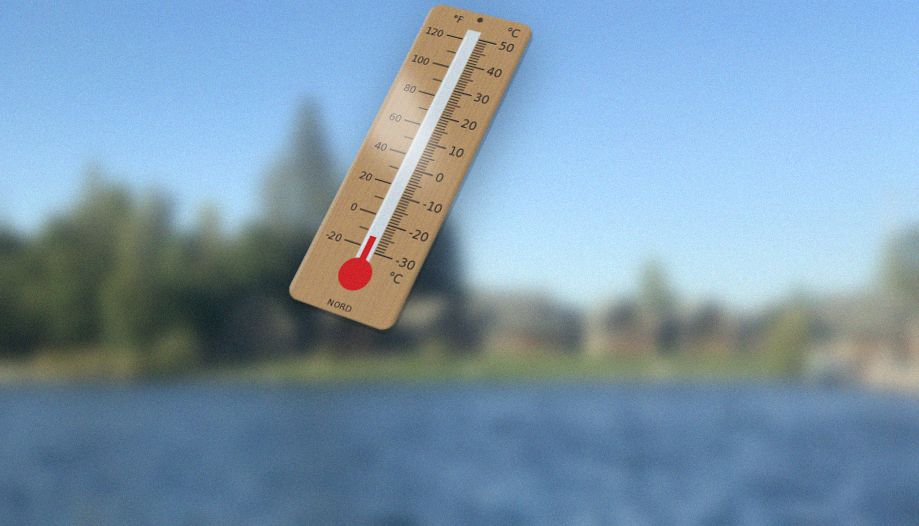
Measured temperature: -25 °C
